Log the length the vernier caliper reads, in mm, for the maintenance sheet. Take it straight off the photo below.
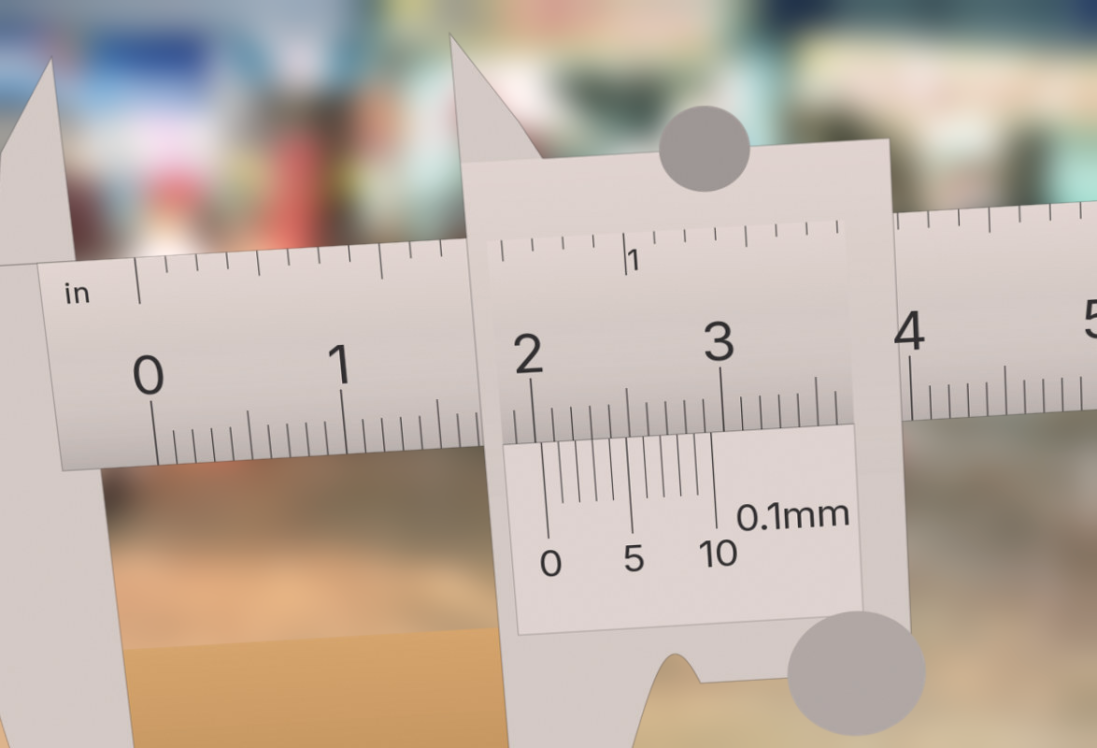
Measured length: 20.3 mm
